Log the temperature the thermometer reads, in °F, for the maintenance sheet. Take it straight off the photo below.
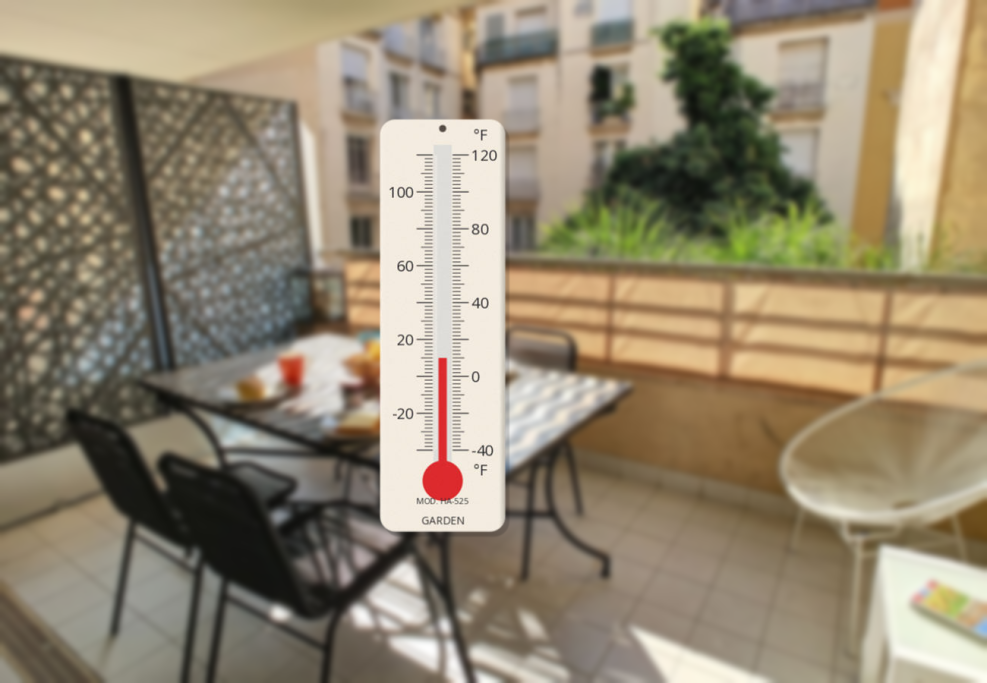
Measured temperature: 10 °F
